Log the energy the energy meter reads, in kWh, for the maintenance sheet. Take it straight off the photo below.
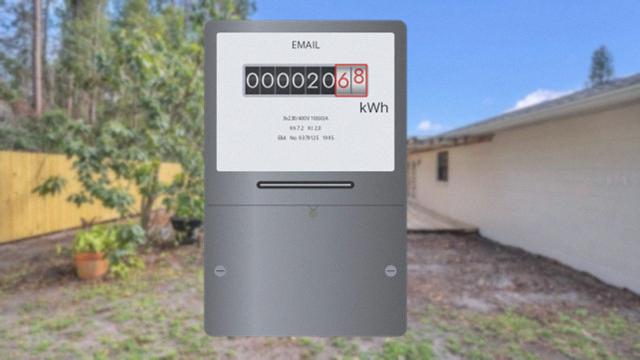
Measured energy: 20.68 kWh
